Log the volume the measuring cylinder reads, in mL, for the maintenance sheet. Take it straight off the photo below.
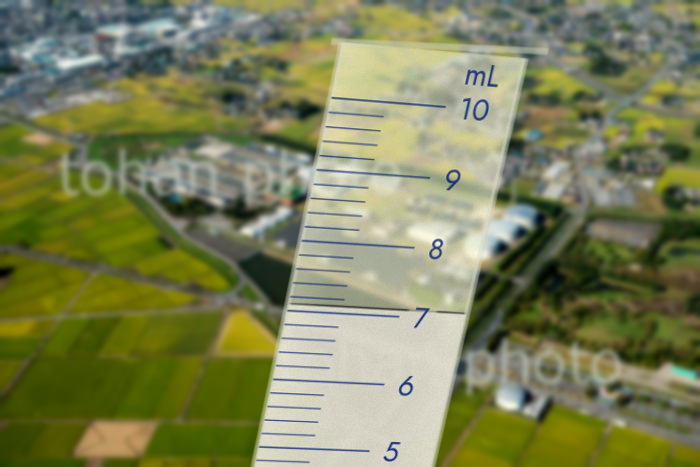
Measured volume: 7.1 mL
